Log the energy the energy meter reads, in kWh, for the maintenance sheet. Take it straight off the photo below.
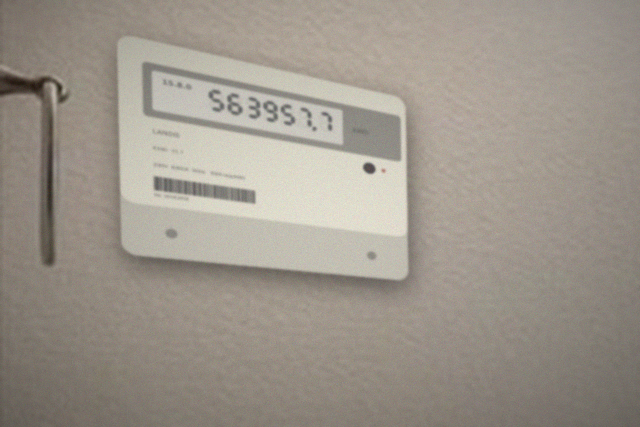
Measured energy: 563957.7 kWh
